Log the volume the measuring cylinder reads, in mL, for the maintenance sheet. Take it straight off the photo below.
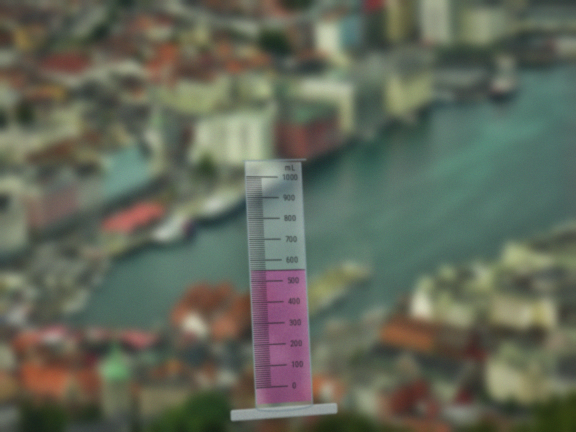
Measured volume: 550 mL
